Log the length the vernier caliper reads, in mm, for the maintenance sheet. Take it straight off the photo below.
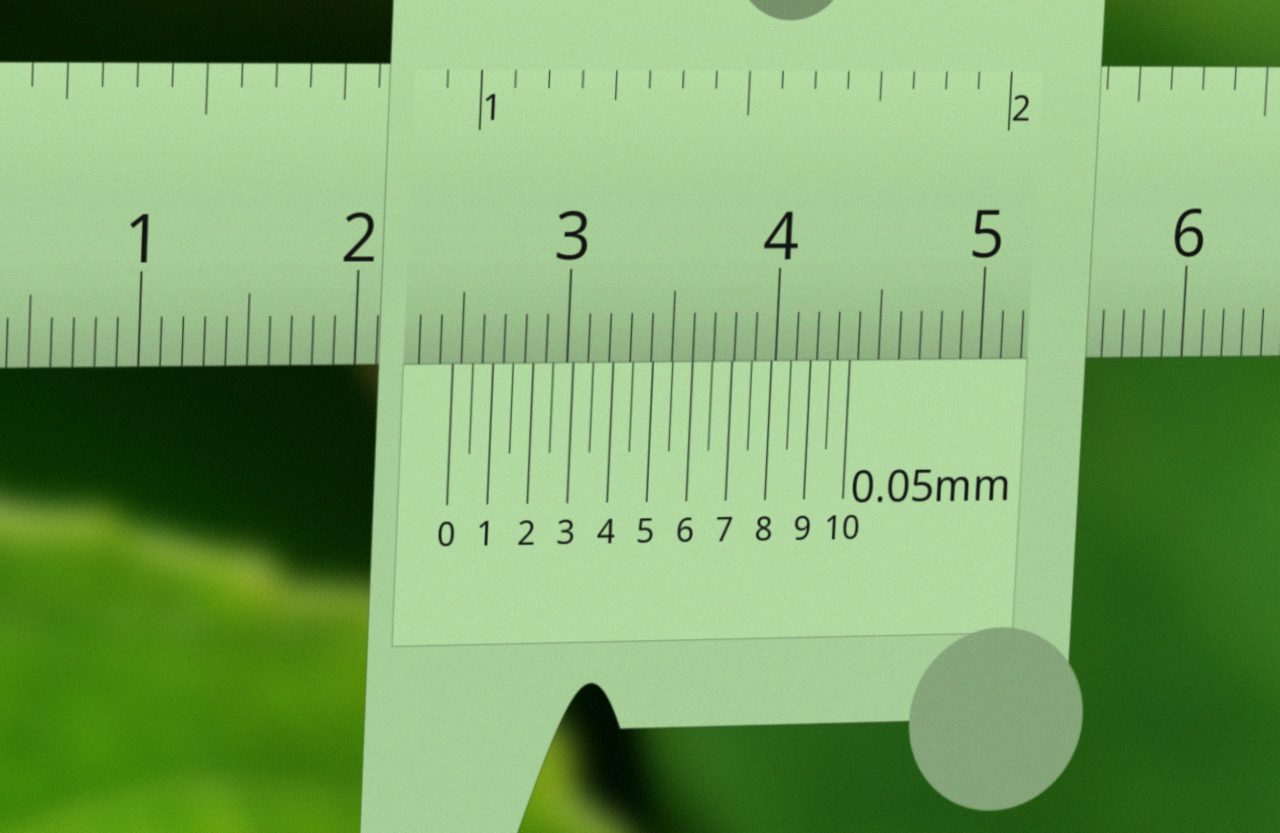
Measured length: 24.6 mm
